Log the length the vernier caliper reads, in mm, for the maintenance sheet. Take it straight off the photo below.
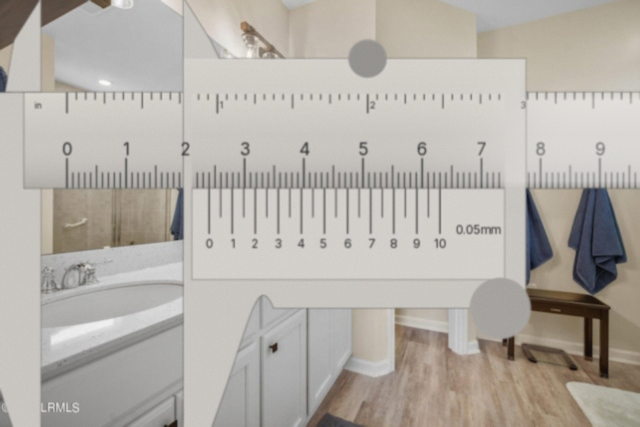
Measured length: 24.0 mm
